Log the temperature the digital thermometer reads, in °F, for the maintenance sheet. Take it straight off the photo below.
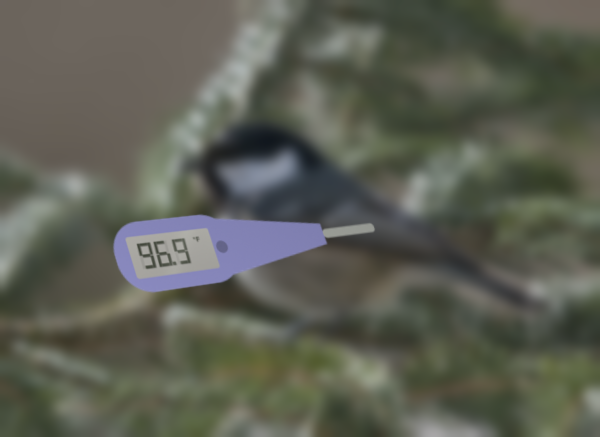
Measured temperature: 96.9 °F
